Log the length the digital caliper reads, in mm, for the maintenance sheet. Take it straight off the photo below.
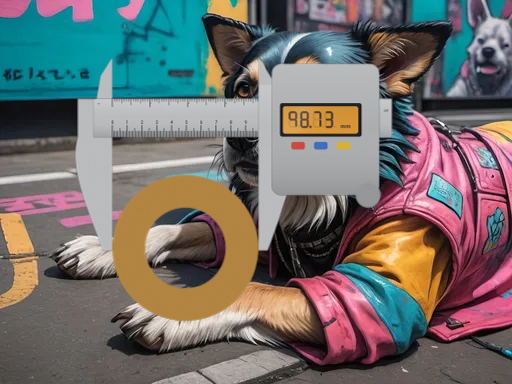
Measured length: 98.73 mm
